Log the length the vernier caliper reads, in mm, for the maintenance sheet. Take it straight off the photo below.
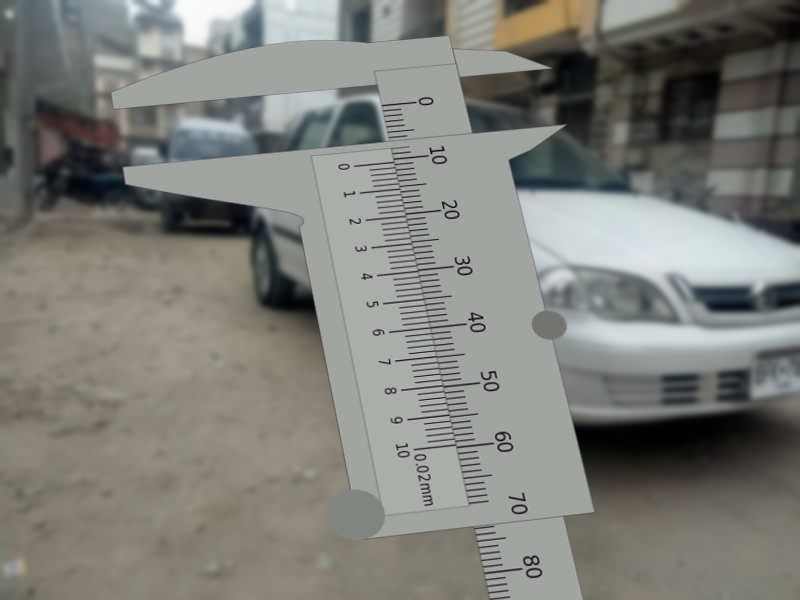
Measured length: 10.6 mm
